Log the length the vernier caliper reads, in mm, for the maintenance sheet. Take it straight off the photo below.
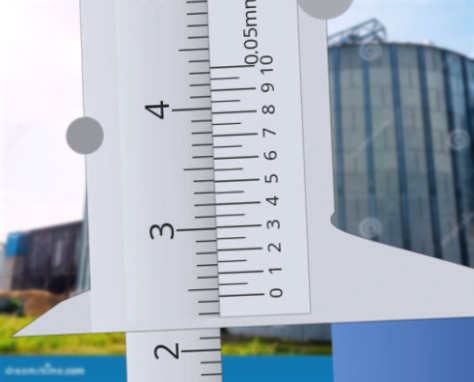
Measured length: 24.4 mm
